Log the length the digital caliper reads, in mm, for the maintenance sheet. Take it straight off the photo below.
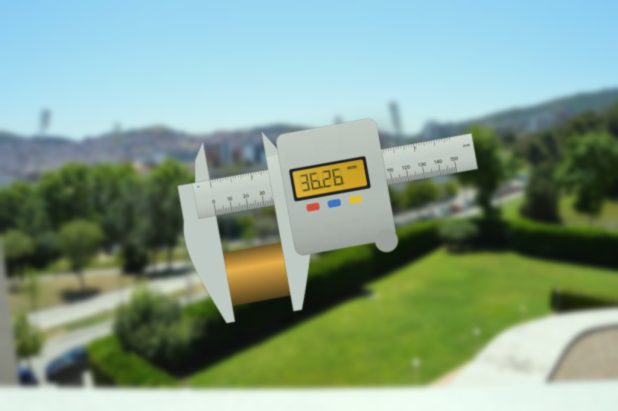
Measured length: 36.26 mm
